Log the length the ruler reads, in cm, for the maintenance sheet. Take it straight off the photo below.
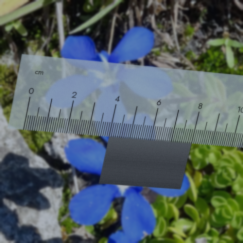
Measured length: 4 cm
